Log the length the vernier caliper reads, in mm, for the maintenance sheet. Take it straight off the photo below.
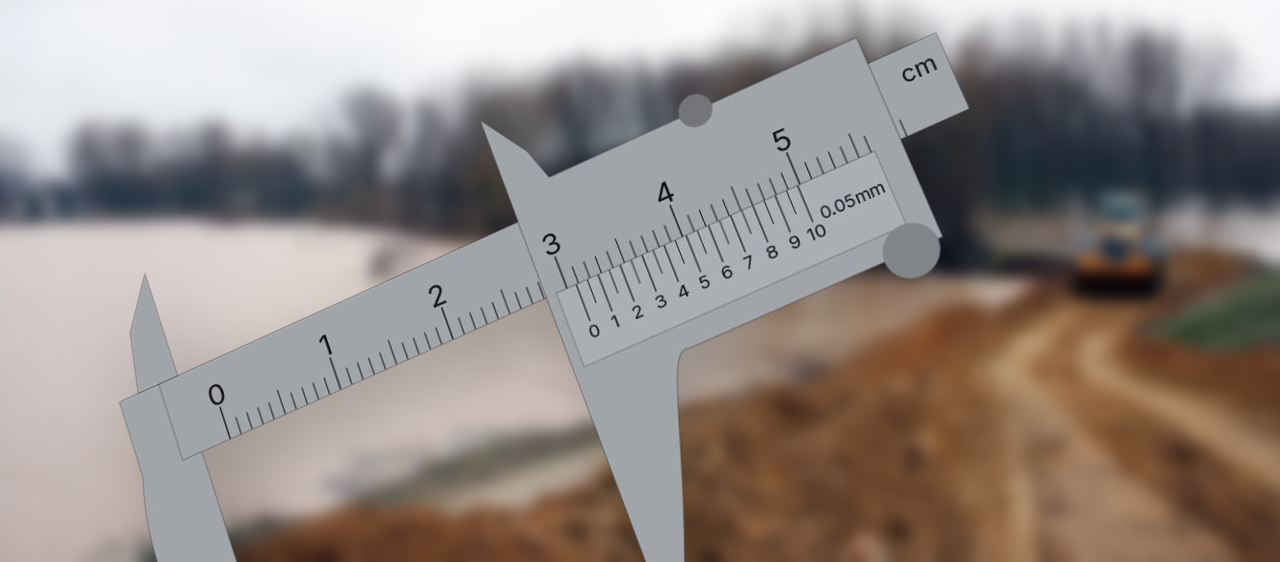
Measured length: 30.8 mm
